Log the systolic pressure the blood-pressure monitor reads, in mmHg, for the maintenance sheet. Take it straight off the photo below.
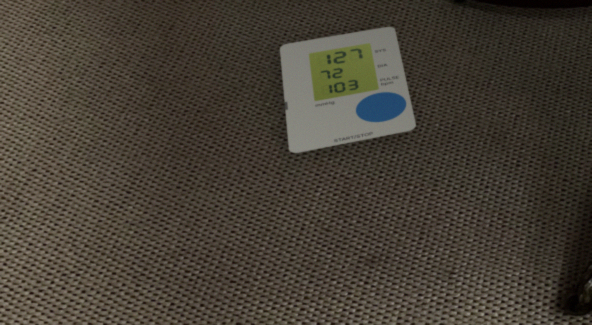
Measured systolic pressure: 127 mmHg
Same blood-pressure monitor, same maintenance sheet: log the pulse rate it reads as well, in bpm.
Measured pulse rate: 103 bpm
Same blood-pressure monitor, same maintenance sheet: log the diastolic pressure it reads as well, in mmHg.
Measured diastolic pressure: 72 mmHg
